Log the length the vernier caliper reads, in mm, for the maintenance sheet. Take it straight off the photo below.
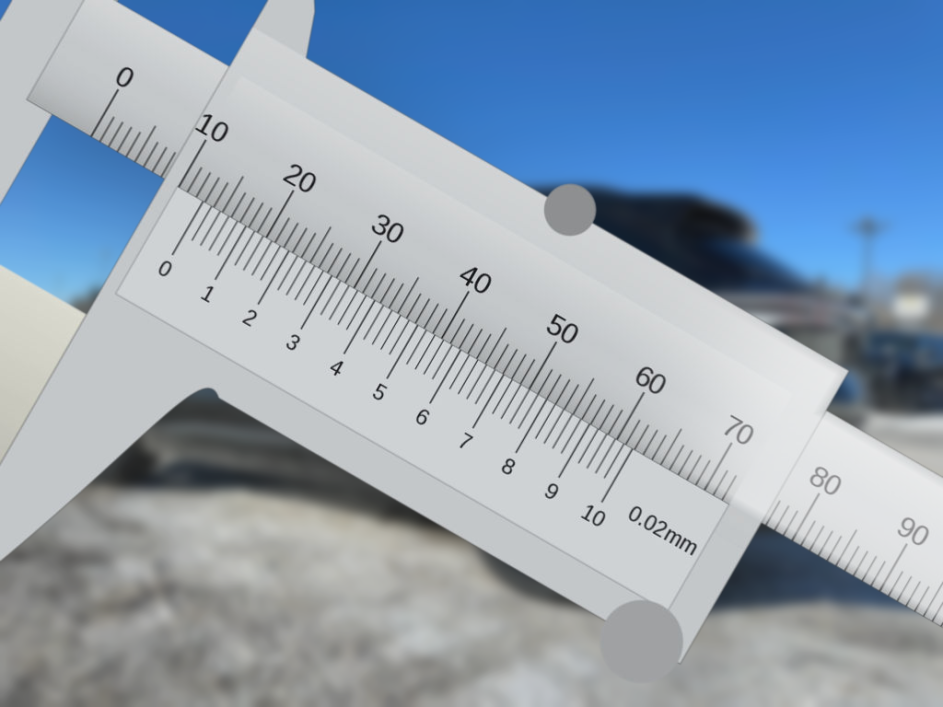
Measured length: 12.8 mm
